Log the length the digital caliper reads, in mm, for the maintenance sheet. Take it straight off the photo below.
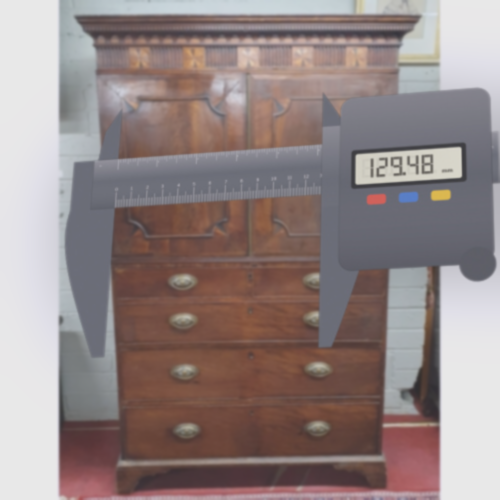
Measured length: 129.48 mm
